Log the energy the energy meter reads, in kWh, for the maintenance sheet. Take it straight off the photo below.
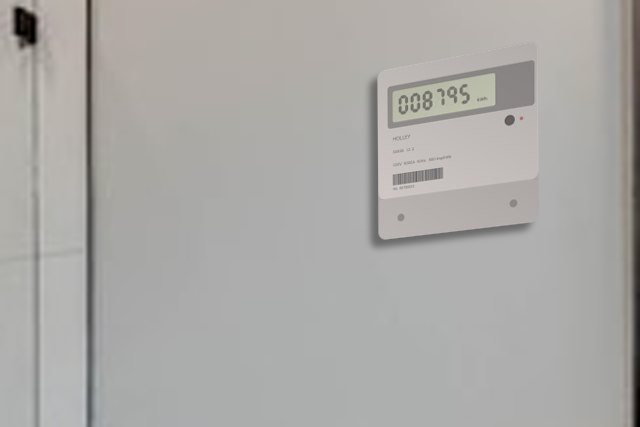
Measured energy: 8795 kWh
